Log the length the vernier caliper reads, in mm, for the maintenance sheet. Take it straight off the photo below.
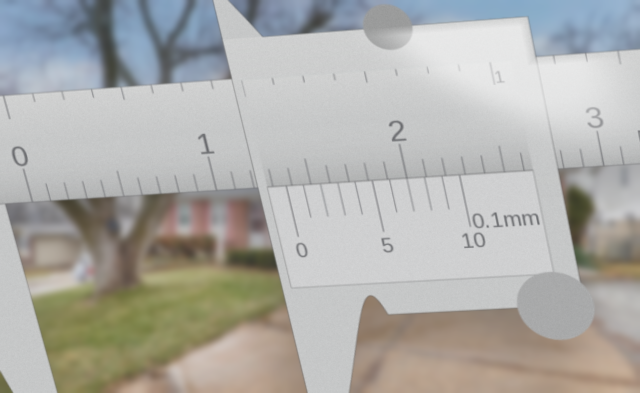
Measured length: 13.7 mm
